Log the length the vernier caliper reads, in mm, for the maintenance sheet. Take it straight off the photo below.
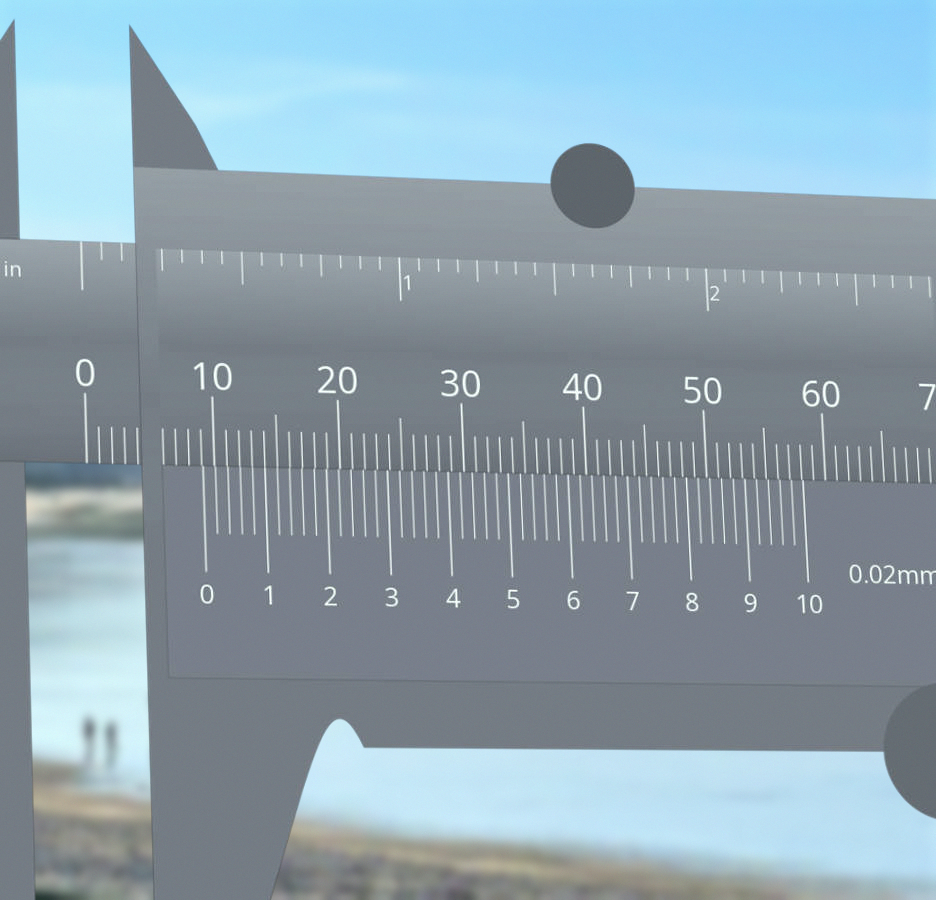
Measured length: 9.1 mm
